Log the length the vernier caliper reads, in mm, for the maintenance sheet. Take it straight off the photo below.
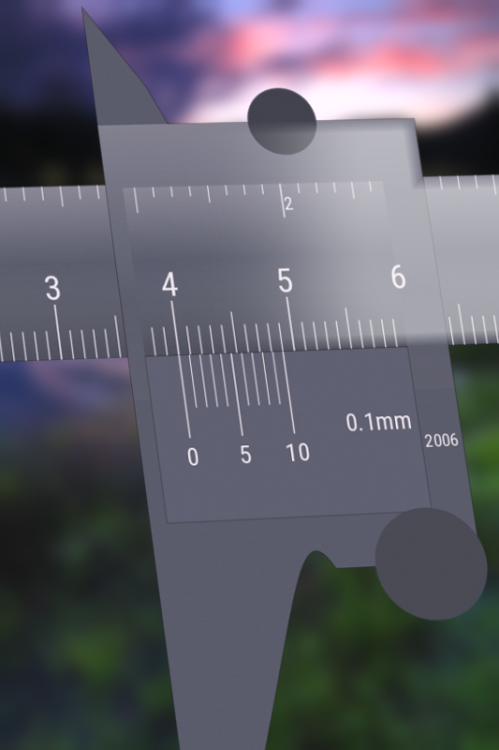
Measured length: 40.0 mm
